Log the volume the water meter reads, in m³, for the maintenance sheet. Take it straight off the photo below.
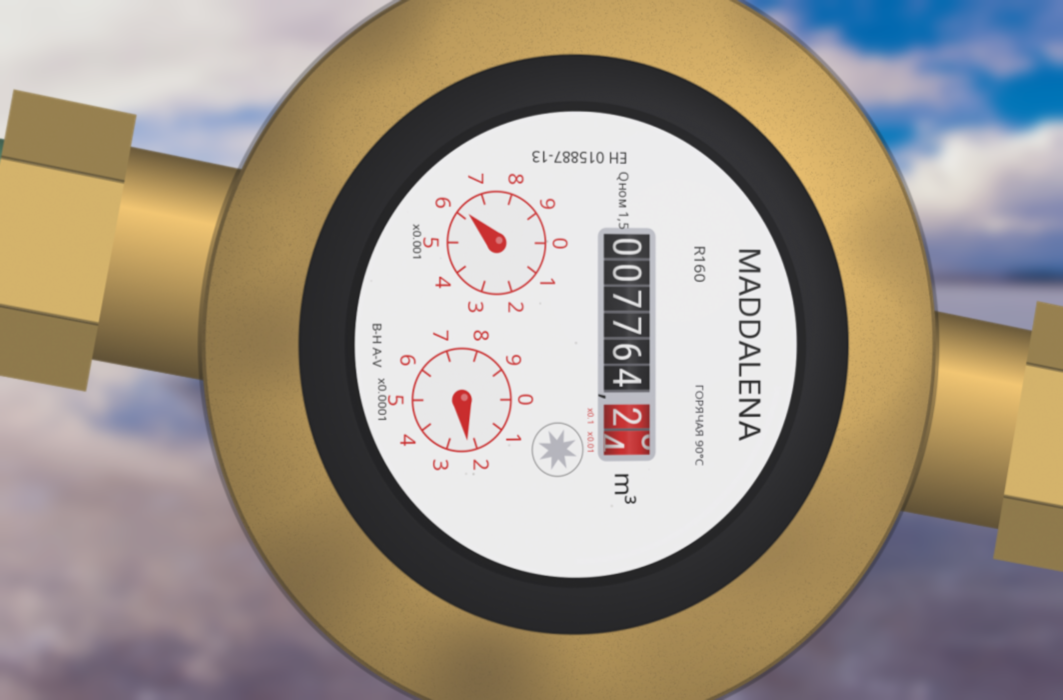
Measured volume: 7764.2362 m³
